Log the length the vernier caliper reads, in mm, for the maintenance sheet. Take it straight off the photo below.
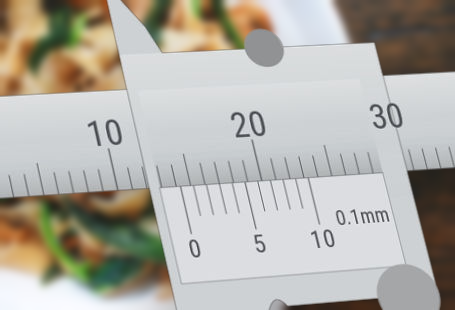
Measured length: 14.3 mm
